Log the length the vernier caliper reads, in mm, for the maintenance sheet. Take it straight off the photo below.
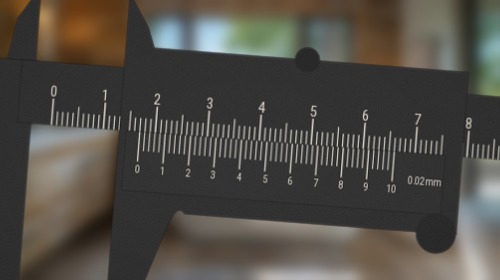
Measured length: 17.0 mm
